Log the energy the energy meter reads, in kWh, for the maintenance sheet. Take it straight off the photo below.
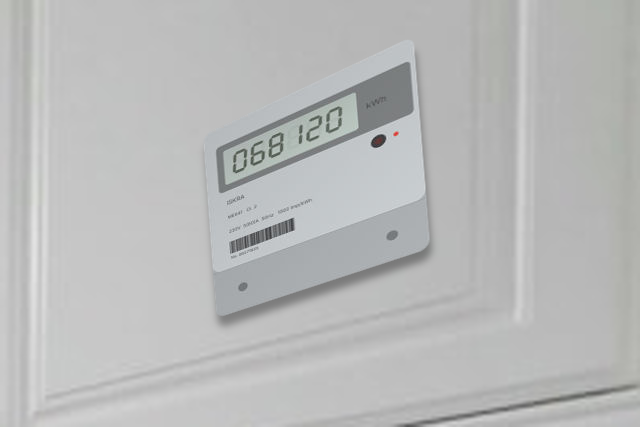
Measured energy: 68120 kWh
